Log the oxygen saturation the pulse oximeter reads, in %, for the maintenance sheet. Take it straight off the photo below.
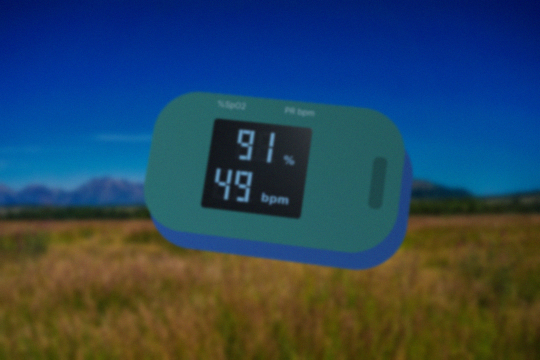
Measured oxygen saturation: 91 %
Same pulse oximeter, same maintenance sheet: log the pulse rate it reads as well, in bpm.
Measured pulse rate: 49 bpm
